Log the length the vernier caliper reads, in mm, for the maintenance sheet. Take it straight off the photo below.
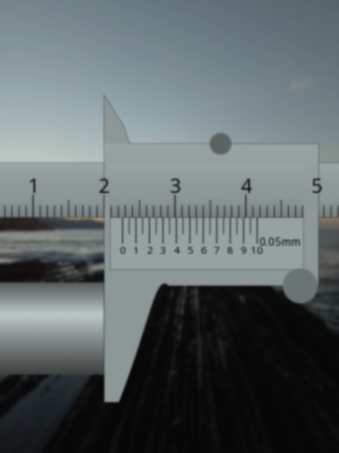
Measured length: 22.6 mm
